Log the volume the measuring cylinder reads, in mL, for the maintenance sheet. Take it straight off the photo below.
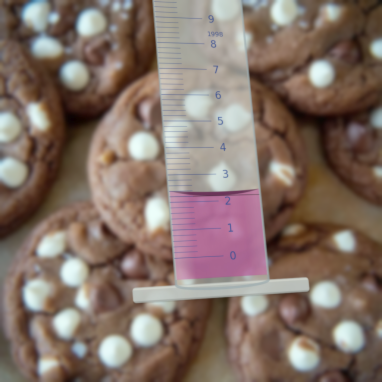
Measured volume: 2.2 mL
